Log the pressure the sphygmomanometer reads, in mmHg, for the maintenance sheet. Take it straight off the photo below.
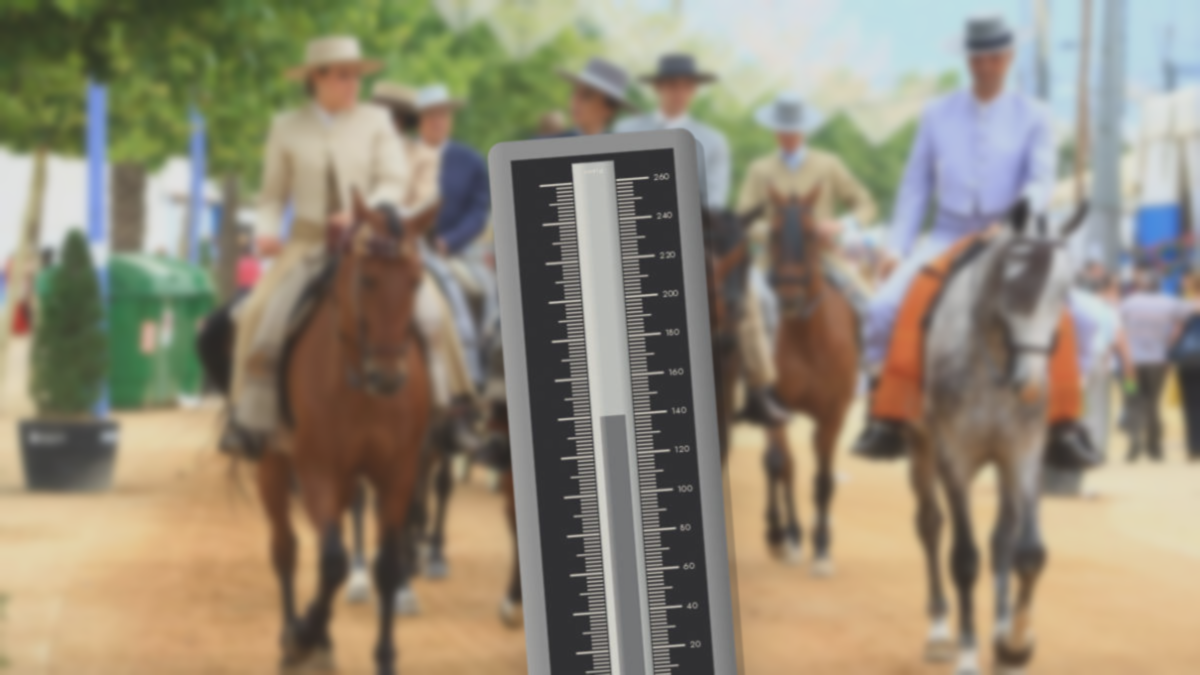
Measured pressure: 140 mmHg
